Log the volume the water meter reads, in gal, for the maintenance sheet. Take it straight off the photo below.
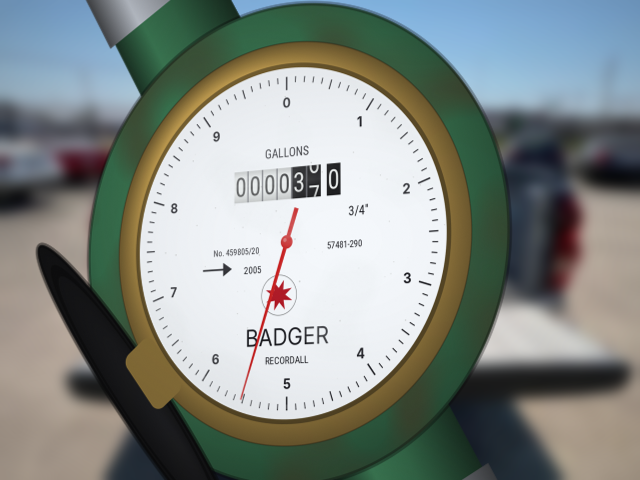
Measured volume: 365.5 gal
